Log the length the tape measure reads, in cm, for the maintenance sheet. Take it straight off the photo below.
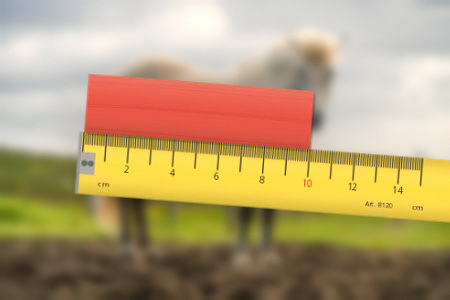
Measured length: 10 cm
